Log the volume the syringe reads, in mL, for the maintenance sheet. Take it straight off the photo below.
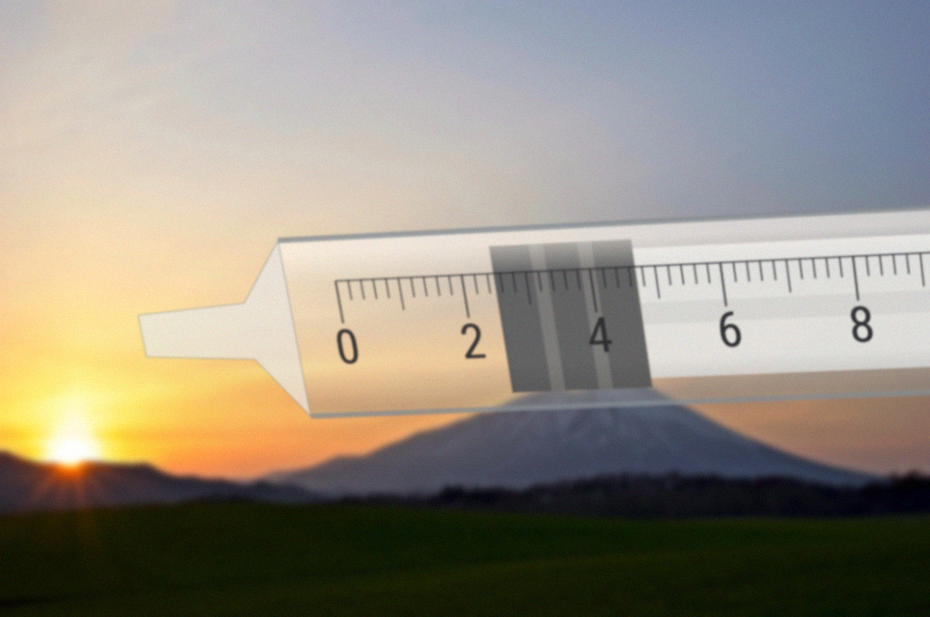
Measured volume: 2.5 mL
